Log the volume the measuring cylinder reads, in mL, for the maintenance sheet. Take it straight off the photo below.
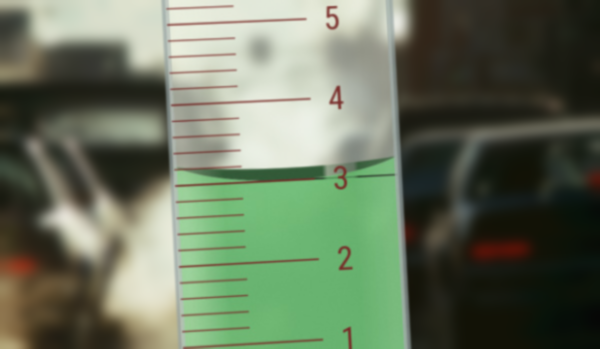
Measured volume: 3 mL
